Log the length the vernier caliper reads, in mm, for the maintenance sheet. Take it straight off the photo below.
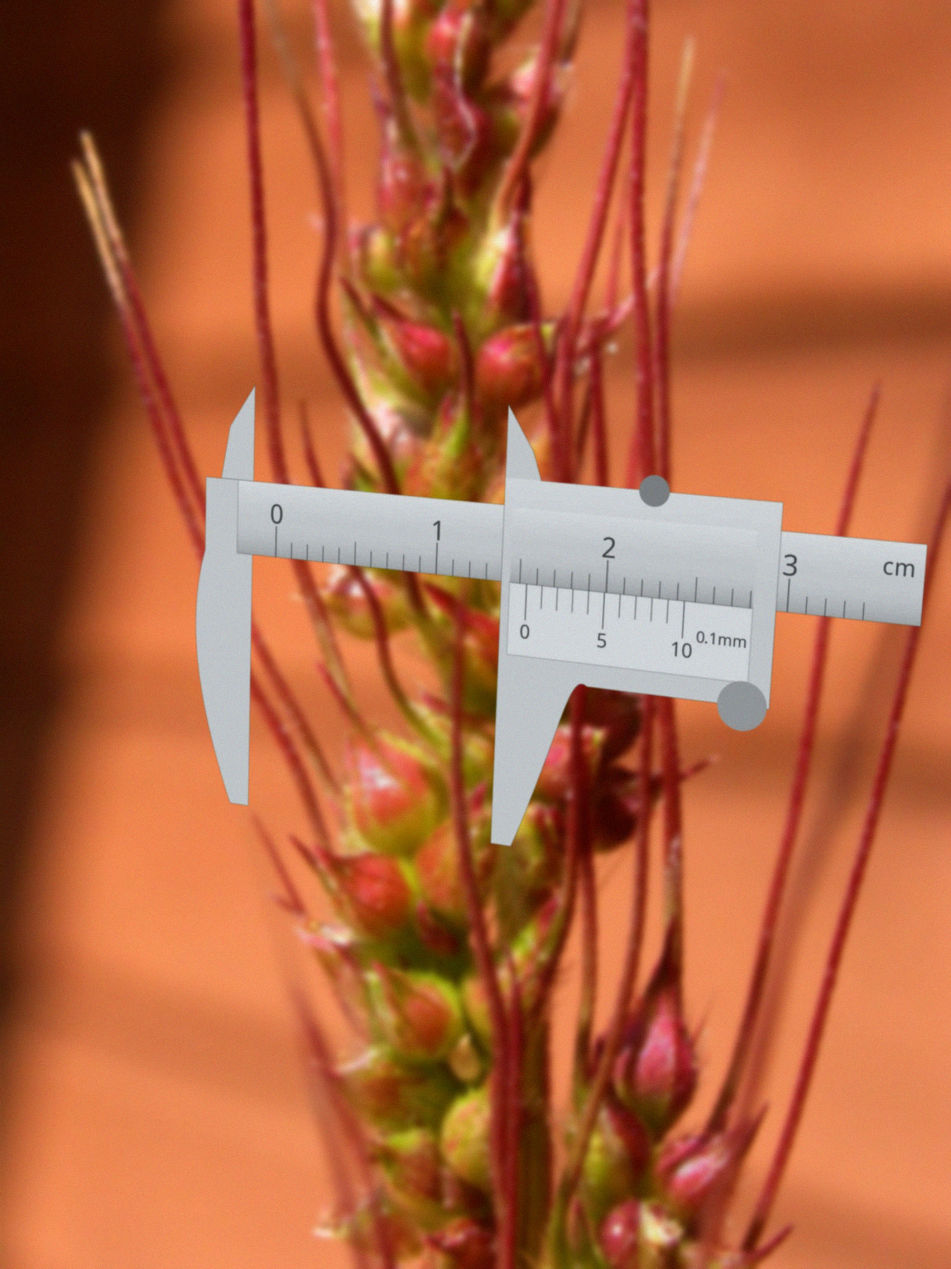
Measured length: 15.4 mm
